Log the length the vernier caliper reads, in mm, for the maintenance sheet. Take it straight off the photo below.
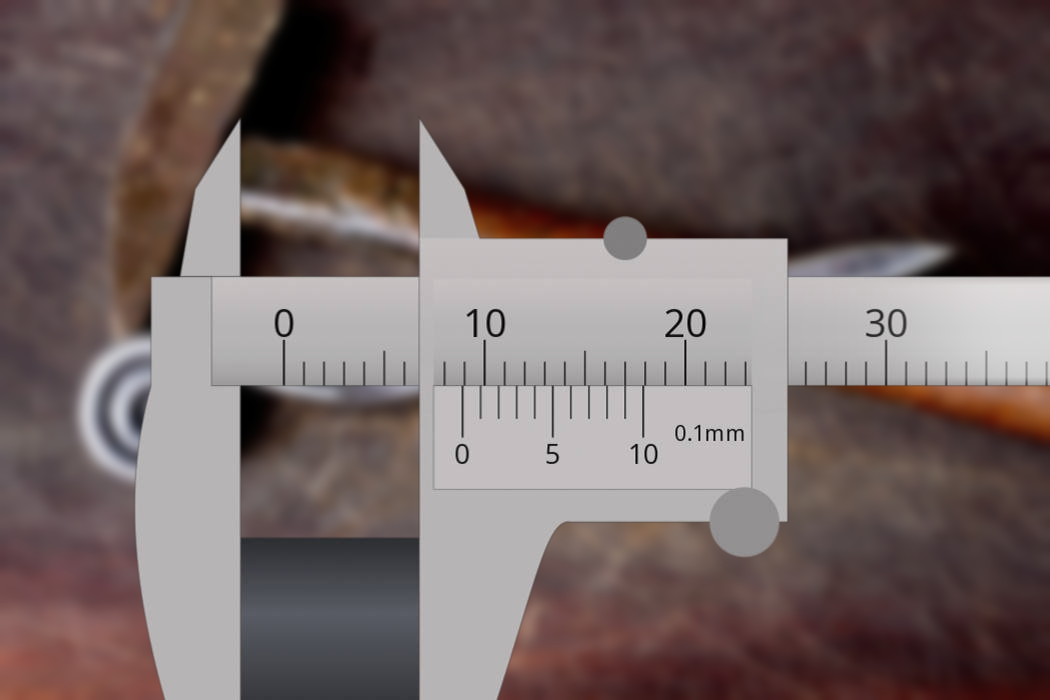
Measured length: 8.9 mm
